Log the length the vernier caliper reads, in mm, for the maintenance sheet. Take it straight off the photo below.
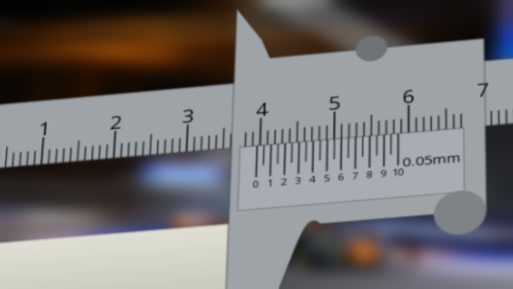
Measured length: 39.6 mm
